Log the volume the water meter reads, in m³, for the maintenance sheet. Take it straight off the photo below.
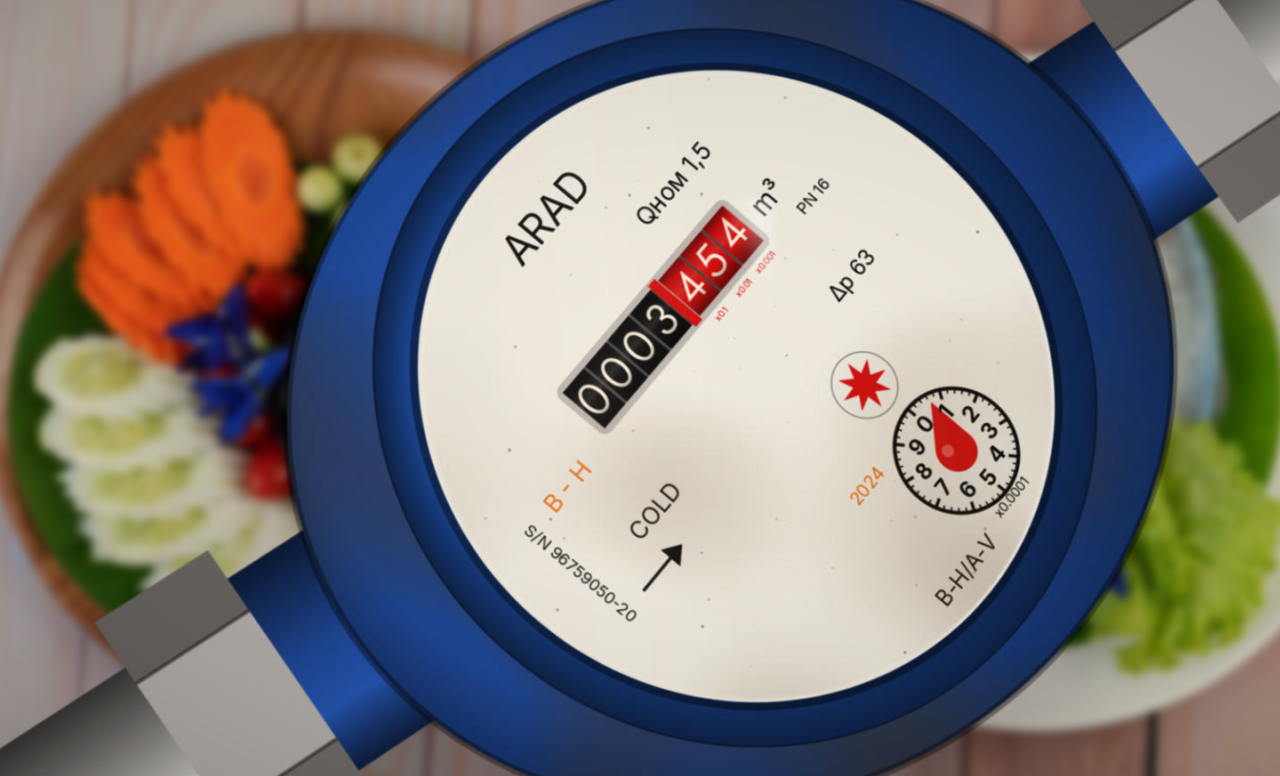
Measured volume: 3.4540 m³
